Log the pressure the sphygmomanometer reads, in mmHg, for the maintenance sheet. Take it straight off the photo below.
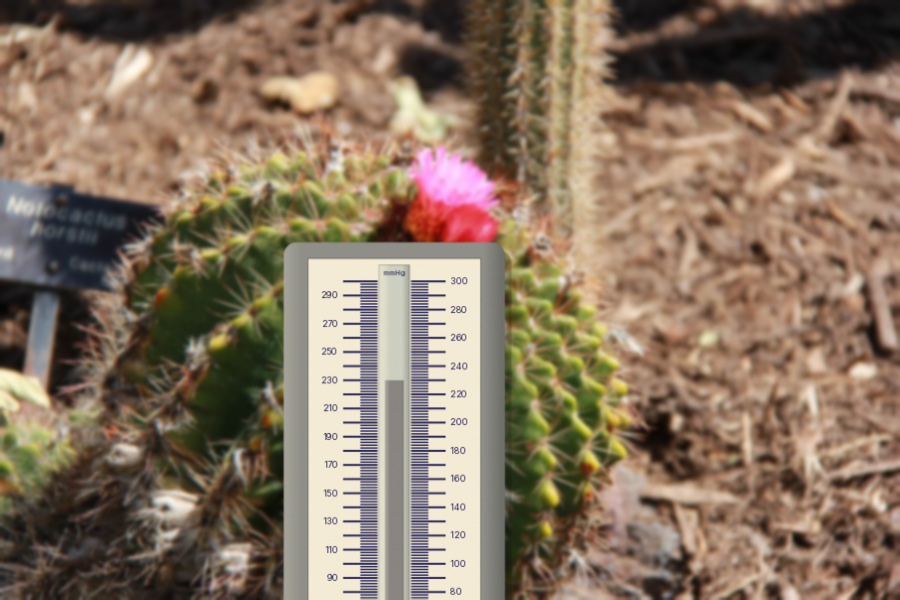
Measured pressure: 230 mmHg
